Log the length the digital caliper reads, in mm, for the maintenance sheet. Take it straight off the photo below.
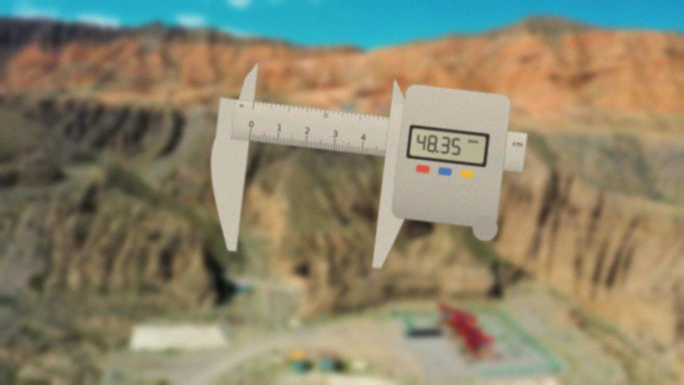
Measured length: 48.35 mm
